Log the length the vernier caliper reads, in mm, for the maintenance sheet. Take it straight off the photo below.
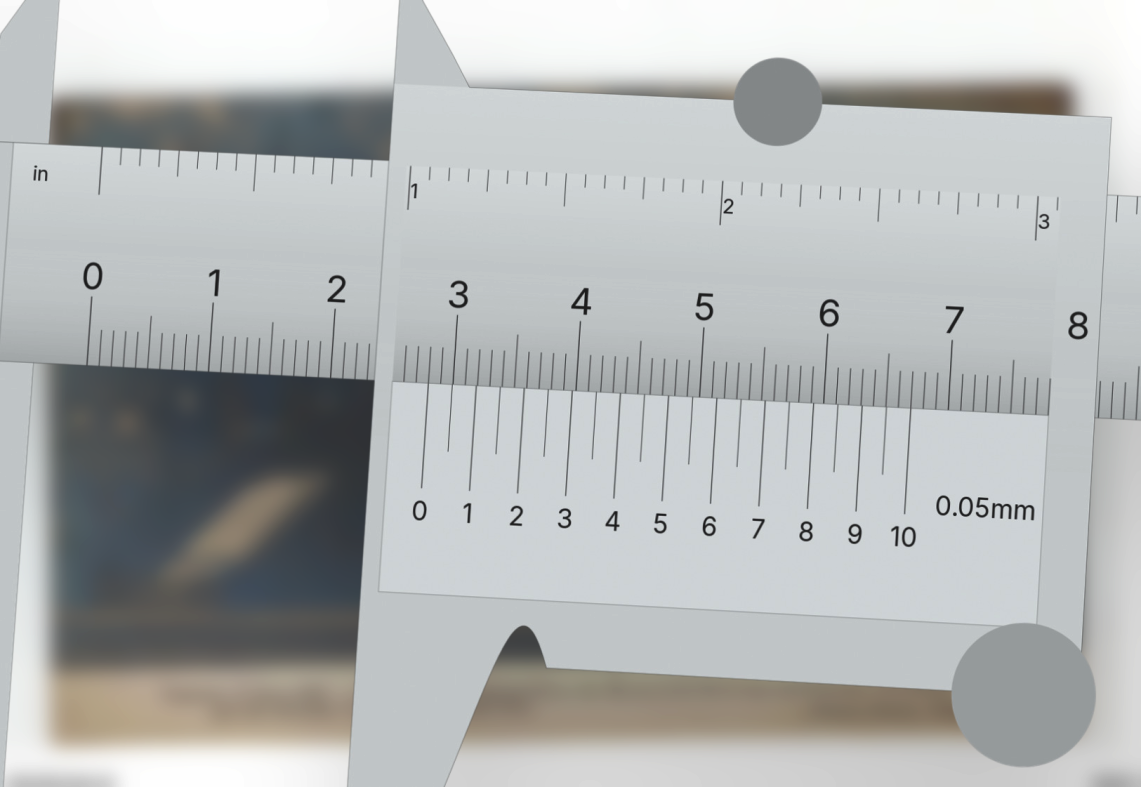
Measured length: 28.0 mm
